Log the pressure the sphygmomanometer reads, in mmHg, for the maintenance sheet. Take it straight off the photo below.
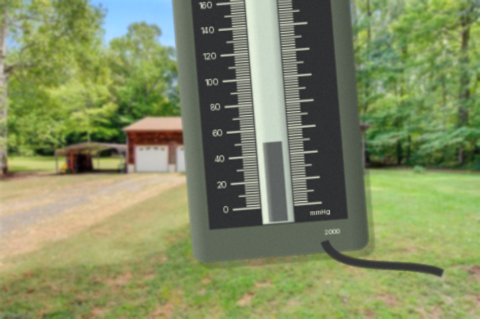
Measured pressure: 50 mmHg
